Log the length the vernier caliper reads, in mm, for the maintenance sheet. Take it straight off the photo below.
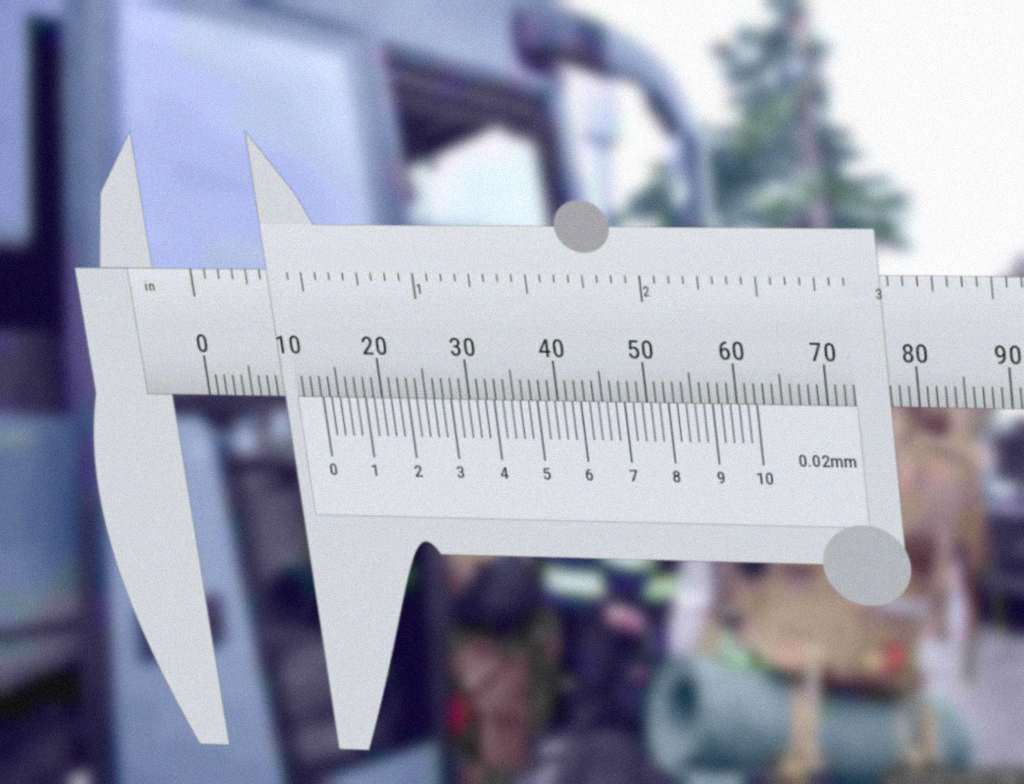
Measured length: 13.2 mm
